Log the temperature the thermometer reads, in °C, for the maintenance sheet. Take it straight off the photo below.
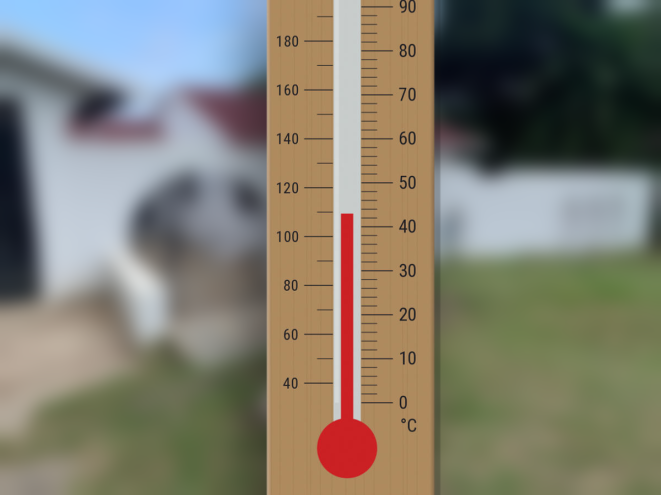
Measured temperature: 43 °C
